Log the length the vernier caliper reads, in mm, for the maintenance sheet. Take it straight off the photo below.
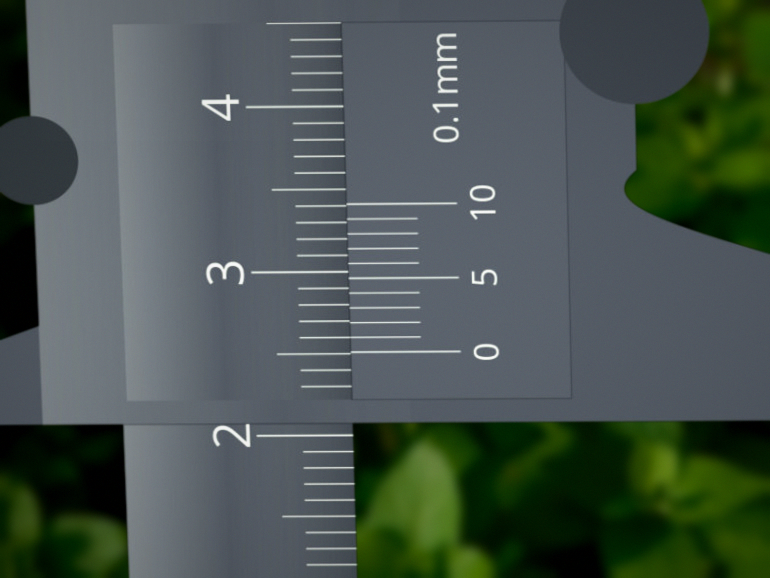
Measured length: 25.1 mm
